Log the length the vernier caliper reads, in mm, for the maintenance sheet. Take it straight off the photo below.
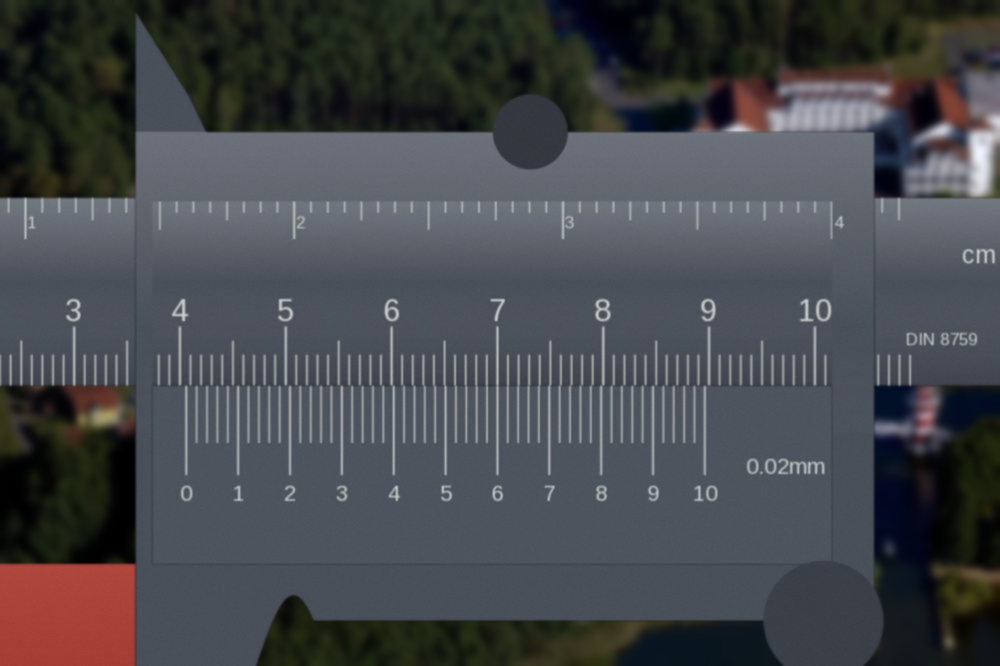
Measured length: 40.6 mm
